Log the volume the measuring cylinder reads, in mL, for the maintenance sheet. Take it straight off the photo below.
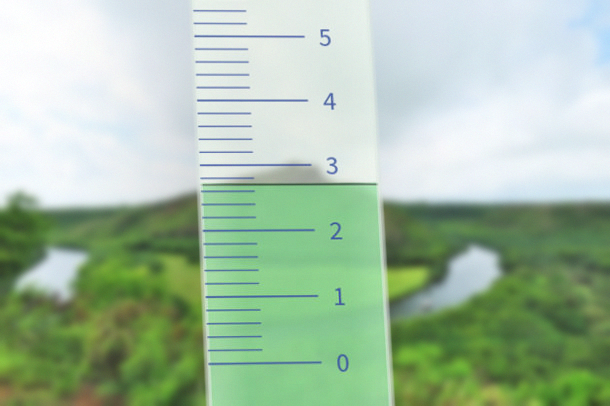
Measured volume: 2.7 mL
